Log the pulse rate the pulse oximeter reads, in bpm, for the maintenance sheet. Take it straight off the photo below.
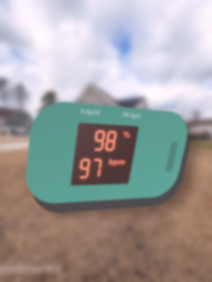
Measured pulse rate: 97 bpm
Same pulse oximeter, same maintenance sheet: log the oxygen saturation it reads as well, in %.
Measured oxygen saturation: 98 %
